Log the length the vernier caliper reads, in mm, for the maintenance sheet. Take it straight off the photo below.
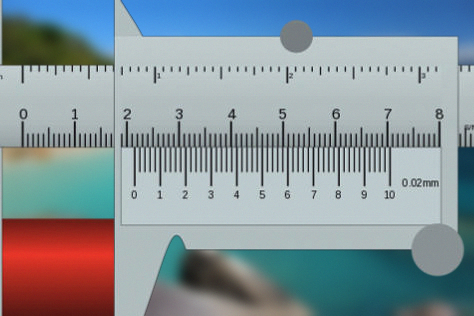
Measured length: 21.5 mm
